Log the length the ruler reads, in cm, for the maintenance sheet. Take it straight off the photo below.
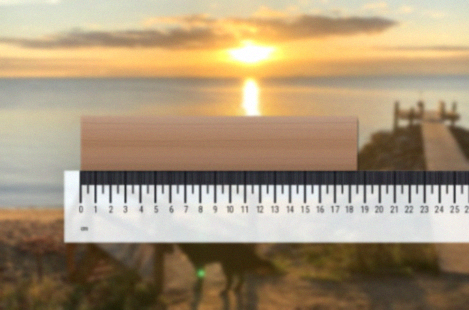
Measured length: 18.5 cm
